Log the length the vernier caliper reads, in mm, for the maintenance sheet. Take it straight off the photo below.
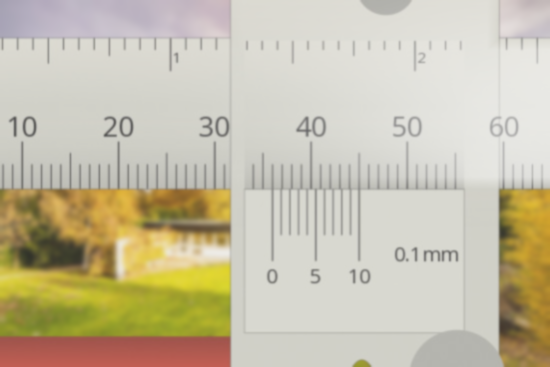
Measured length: 36.0 mm
